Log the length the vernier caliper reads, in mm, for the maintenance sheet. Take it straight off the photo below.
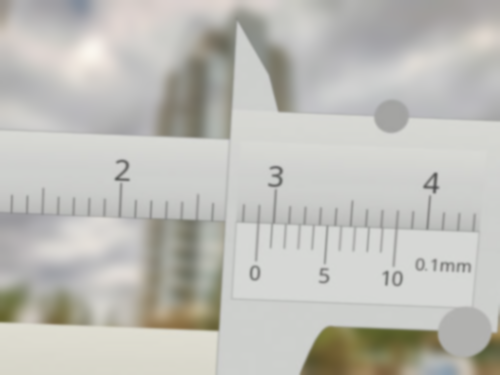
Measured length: 29.0 mm
